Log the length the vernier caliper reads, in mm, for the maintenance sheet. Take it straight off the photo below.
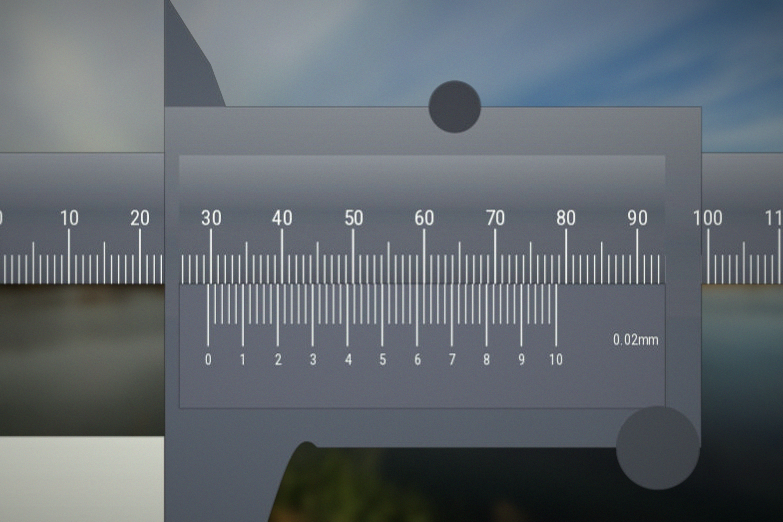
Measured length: 29.6 mm
